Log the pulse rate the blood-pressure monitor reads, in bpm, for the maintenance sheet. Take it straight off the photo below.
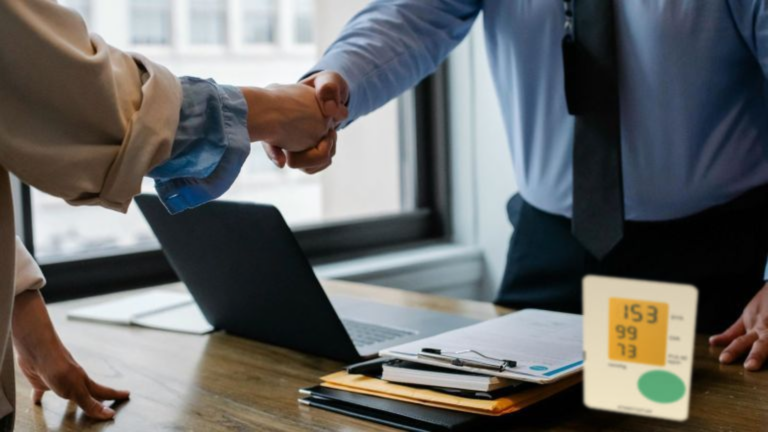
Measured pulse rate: 73 bpm
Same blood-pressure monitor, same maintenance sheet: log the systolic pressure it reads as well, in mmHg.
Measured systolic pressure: 153 mmHg
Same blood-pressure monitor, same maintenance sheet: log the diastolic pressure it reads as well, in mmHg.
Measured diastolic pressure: 99 mmHg
